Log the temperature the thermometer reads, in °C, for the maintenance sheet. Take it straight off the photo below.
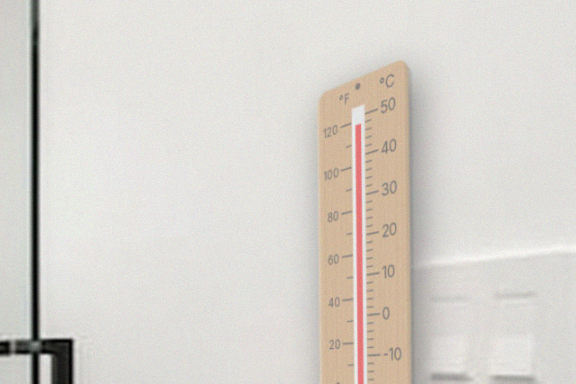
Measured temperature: 48 °C
